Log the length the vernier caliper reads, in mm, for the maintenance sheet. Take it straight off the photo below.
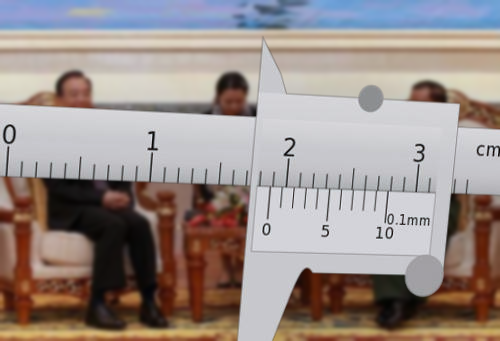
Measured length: 18.8 mm
